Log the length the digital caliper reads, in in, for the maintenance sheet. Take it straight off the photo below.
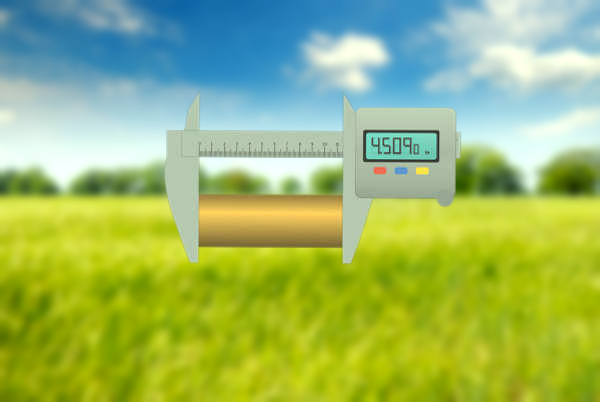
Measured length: 4.5090 in
